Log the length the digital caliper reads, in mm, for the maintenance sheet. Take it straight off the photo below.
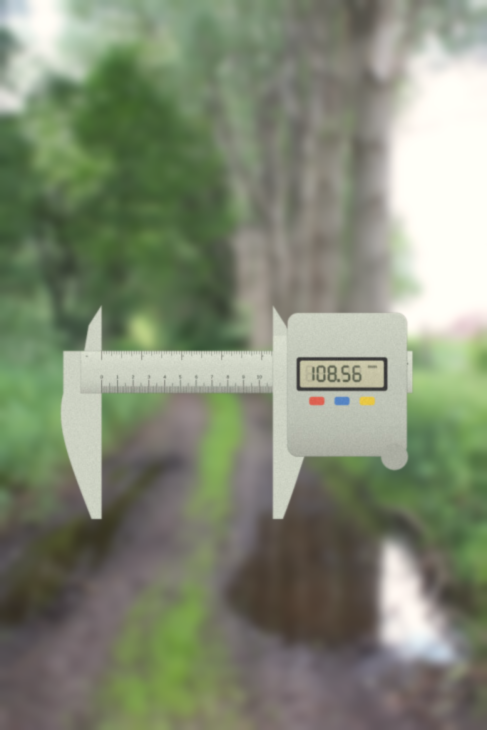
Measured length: 108.56 mm
